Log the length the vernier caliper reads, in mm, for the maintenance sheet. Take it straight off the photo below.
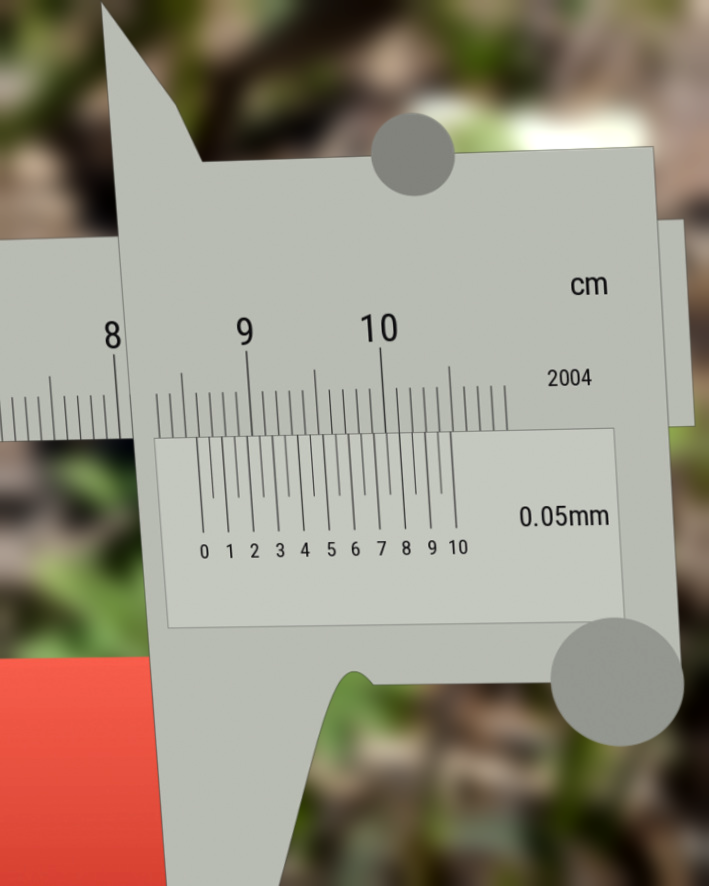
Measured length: 85.8 mm
